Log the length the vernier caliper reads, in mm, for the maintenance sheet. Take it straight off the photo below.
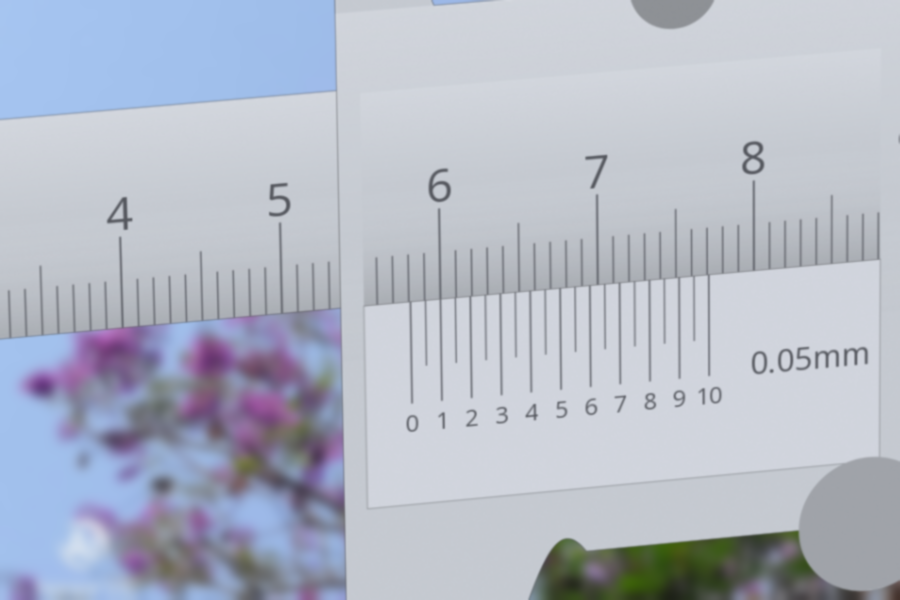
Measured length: 58.1 mm
